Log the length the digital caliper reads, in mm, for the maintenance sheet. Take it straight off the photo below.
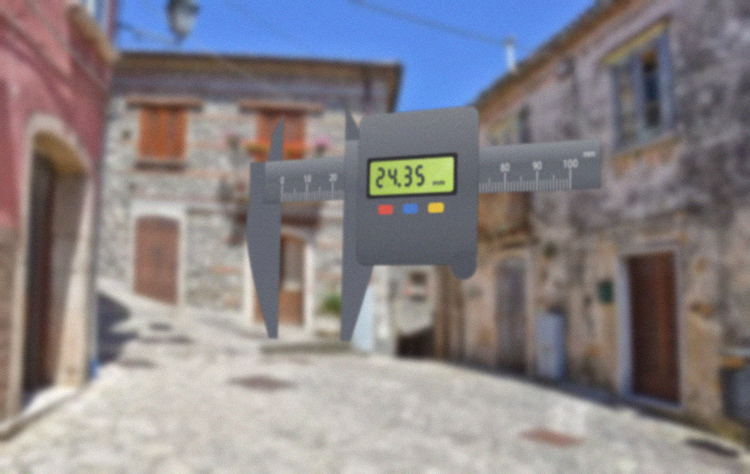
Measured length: 24.35 mm
